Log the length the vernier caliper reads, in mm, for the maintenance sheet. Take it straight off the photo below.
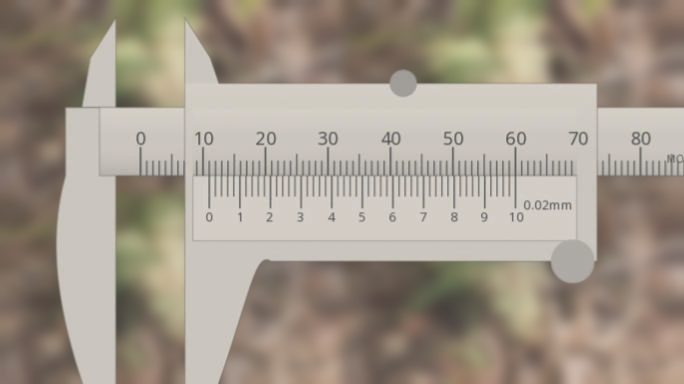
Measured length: 11.0 mm
